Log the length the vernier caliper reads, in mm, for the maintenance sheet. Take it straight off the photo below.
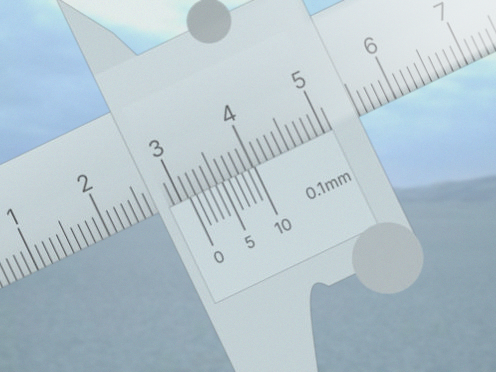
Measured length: 31.2 mm
